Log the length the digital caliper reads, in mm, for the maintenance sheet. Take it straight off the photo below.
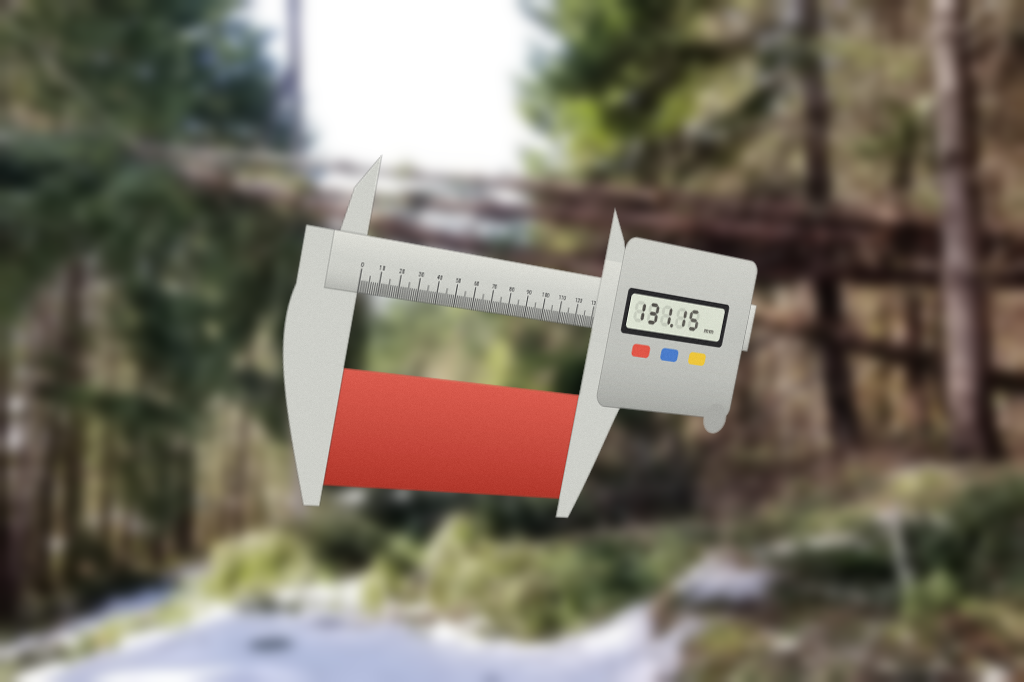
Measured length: 131.15 mm
